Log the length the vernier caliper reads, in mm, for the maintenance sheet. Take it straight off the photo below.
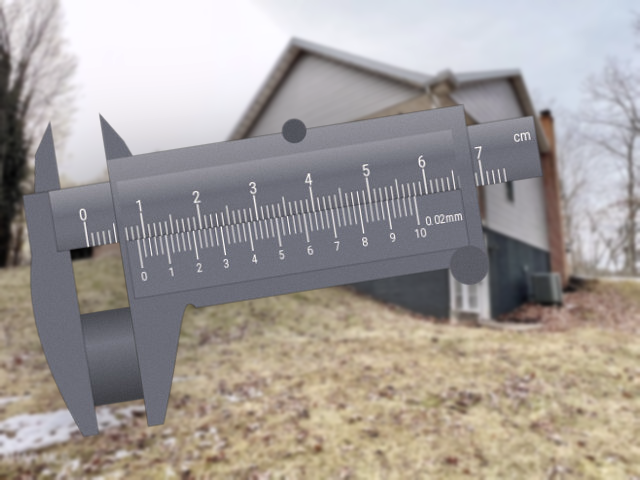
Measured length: 8.8 mm
